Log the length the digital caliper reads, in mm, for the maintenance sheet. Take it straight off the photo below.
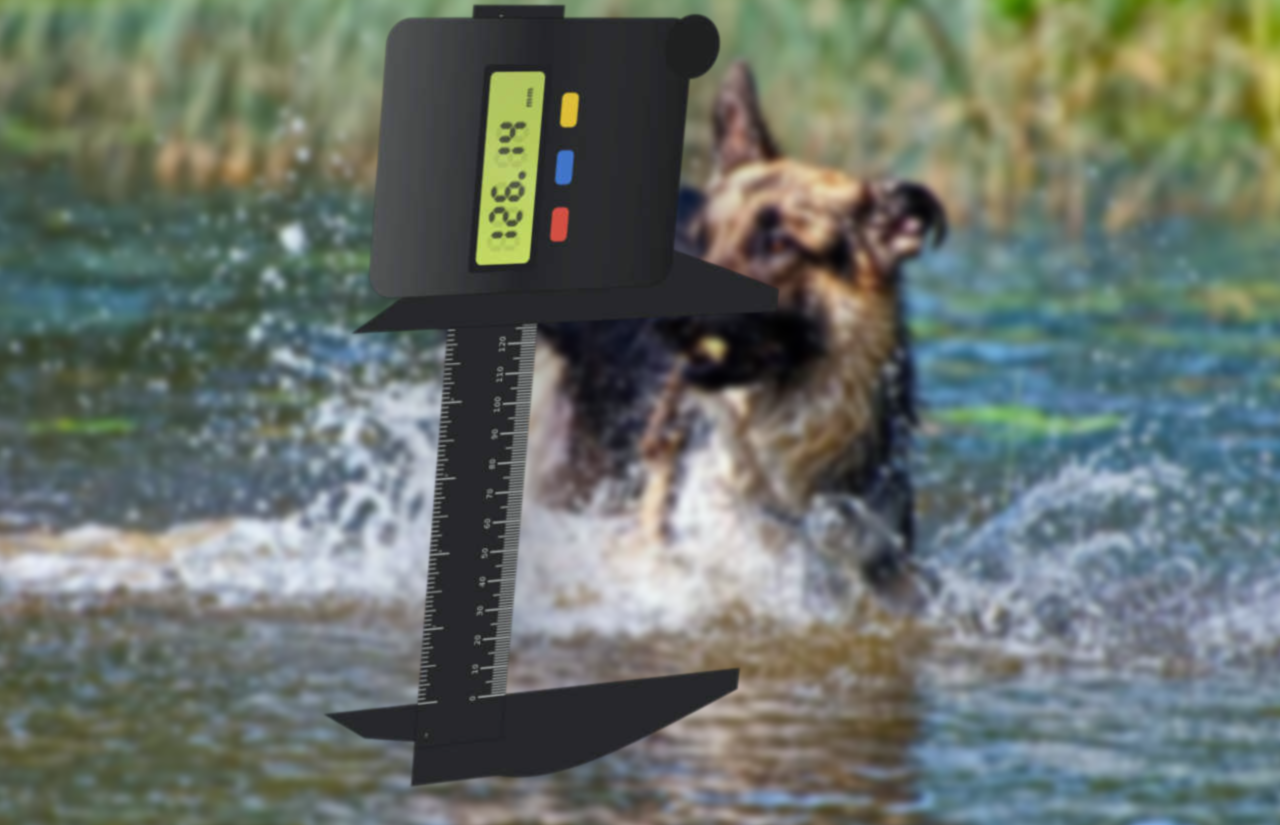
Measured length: 126.14 mm
